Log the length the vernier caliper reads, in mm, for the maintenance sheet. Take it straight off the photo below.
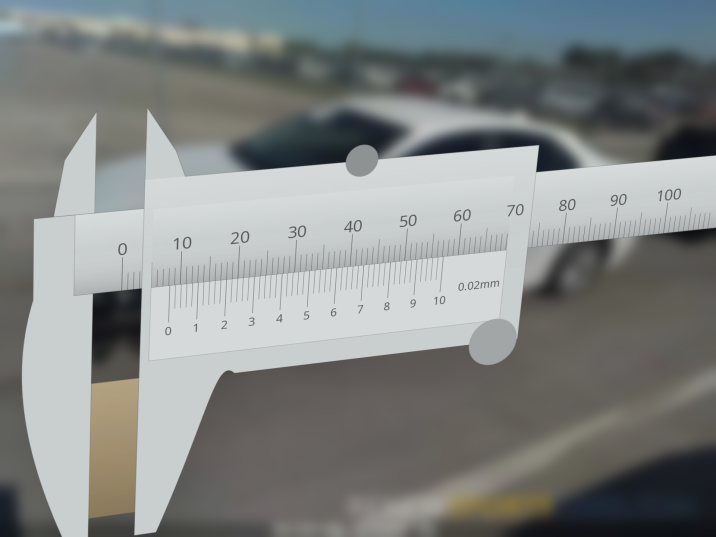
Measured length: 8.2 mm
